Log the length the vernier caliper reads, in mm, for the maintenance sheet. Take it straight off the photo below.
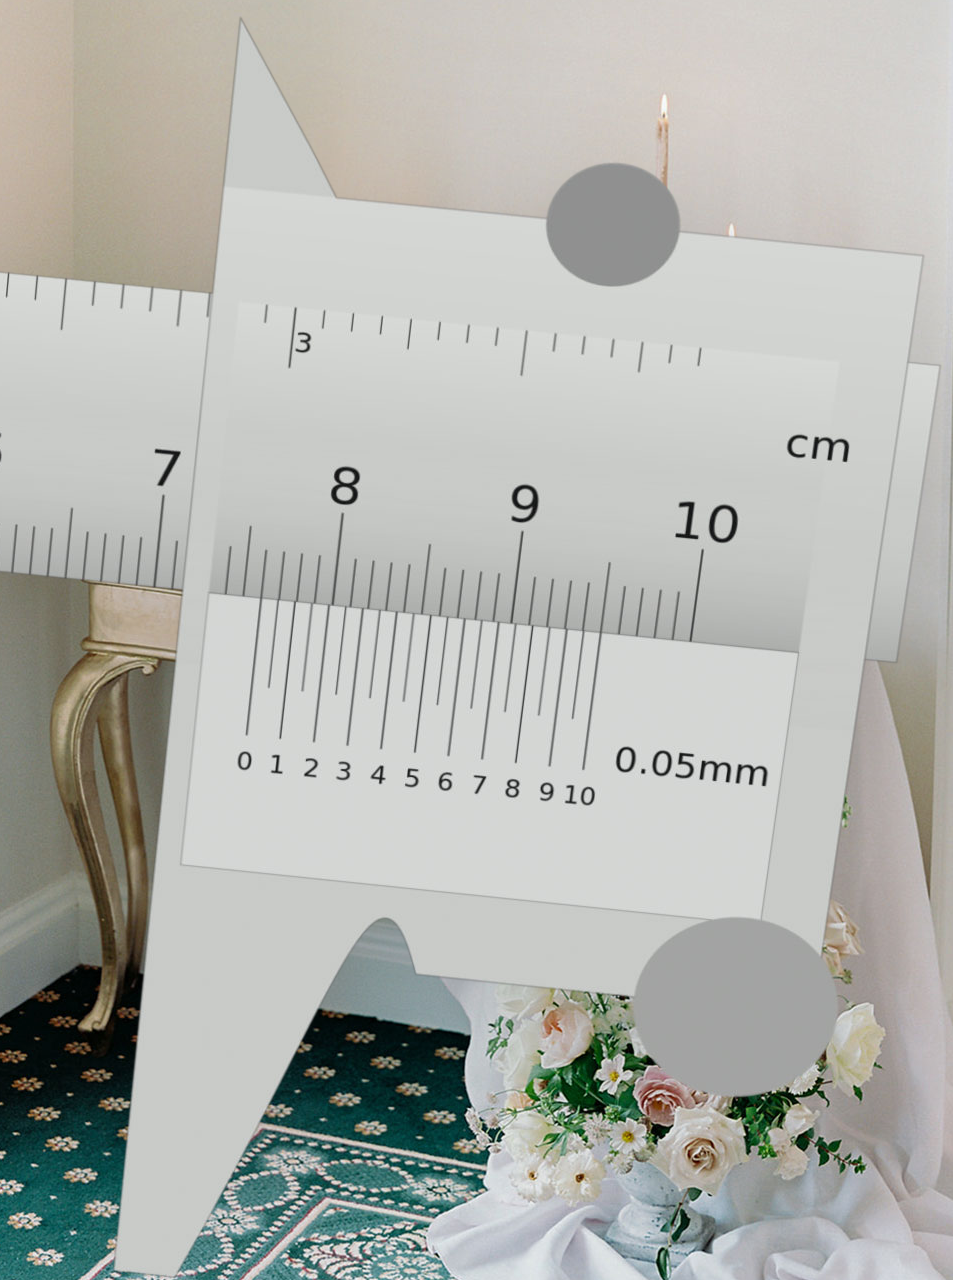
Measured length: 76.0 mm
